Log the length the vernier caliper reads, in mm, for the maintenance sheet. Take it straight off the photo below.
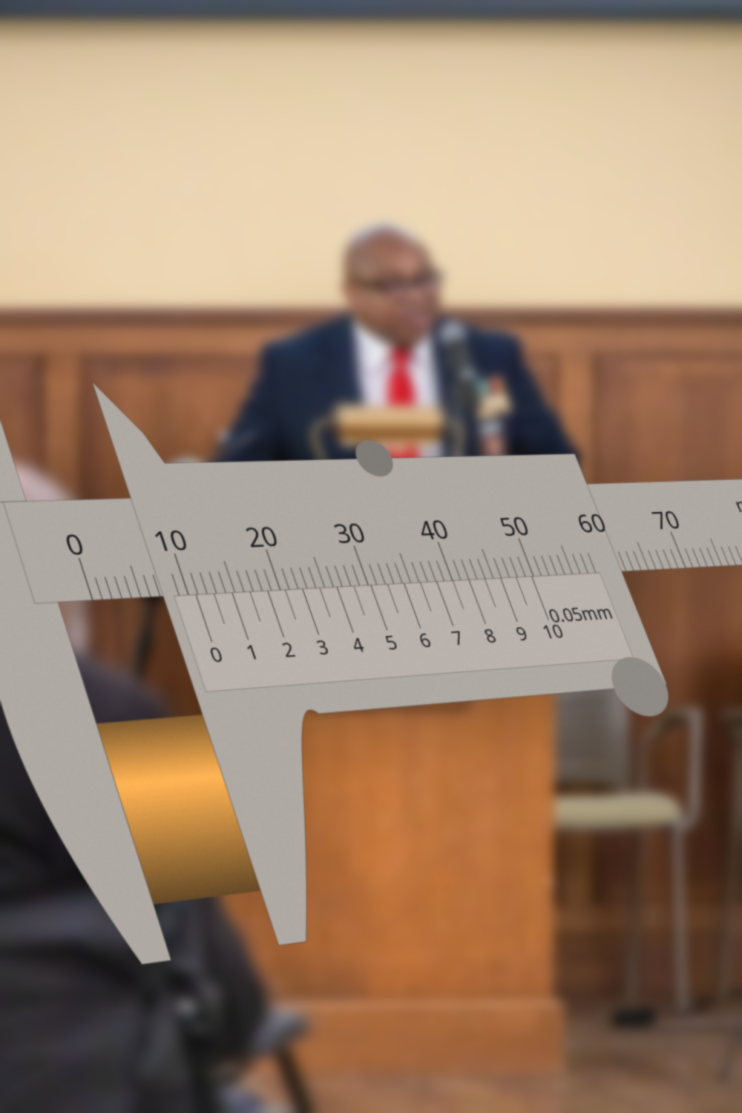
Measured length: 10.8 mm
